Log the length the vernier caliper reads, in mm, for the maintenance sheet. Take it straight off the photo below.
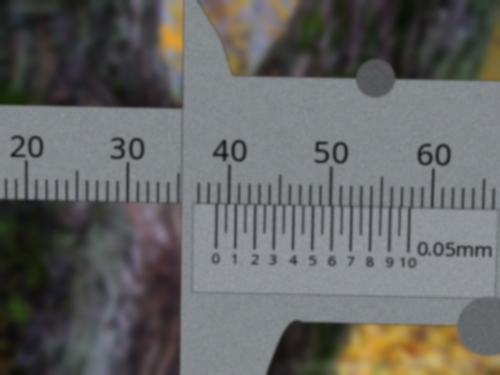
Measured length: 38.8 mm
